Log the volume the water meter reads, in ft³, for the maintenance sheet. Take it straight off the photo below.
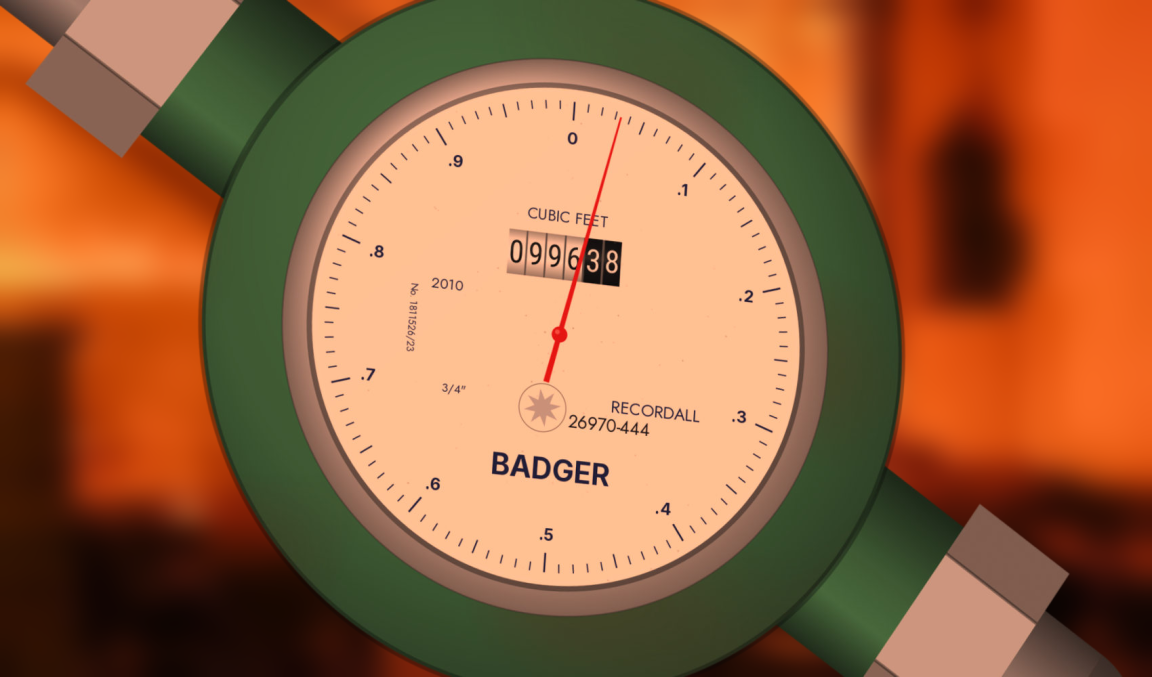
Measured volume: 99638.03 ft³
